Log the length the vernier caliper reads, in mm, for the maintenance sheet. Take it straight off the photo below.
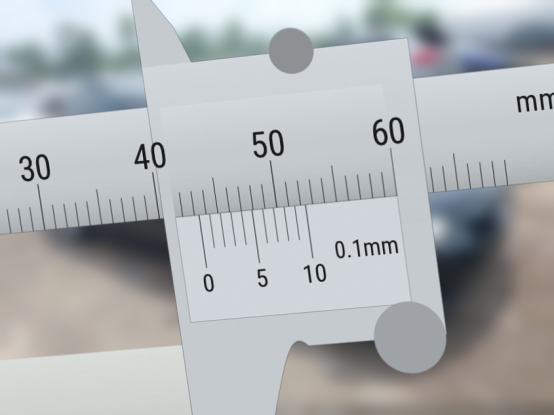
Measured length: 43.4 mm
